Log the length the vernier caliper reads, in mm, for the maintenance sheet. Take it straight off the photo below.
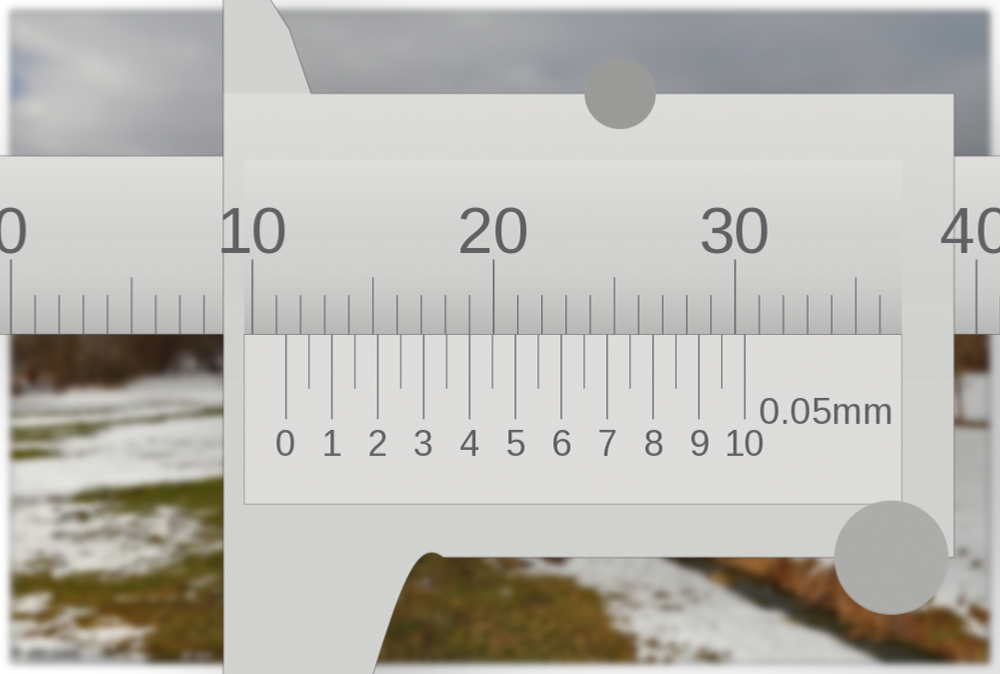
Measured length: 11.40 mm
